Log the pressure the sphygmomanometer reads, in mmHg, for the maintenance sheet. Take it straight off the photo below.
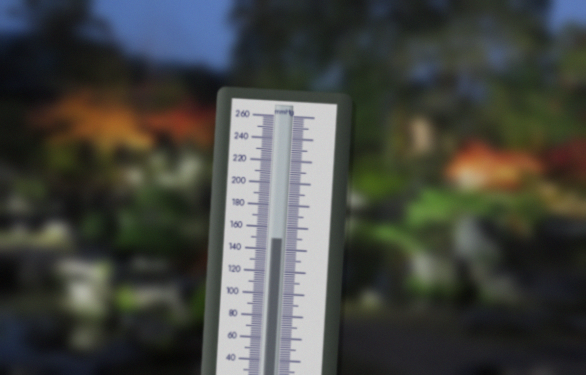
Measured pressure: 150 mmHg
